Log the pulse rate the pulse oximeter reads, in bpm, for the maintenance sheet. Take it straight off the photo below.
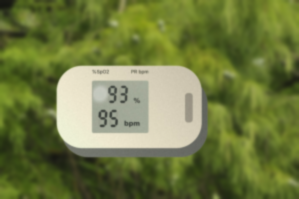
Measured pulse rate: 95 bpm
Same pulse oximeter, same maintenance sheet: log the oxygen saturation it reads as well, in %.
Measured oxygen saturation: 93 %
